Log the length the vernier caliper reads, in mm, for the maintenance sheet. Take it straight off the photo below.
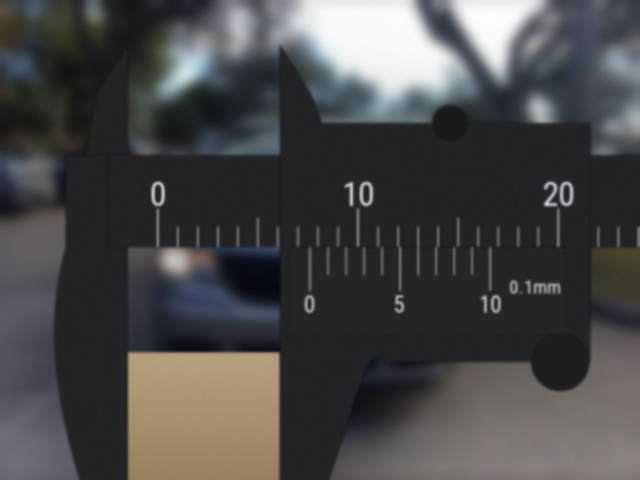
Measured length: 7.6 mm
